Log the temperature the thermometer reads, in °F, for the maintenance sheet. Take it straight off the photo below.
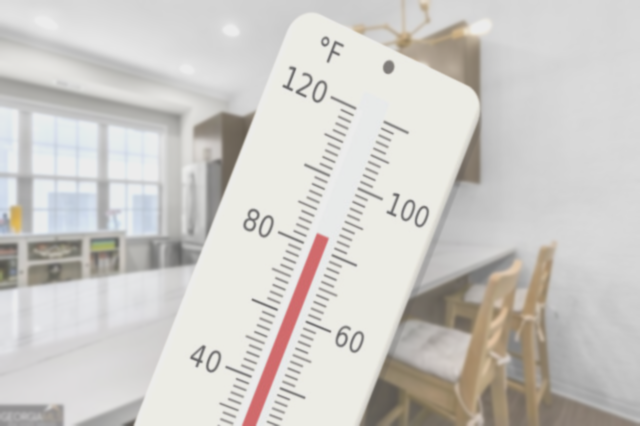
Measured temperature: 84 °F
